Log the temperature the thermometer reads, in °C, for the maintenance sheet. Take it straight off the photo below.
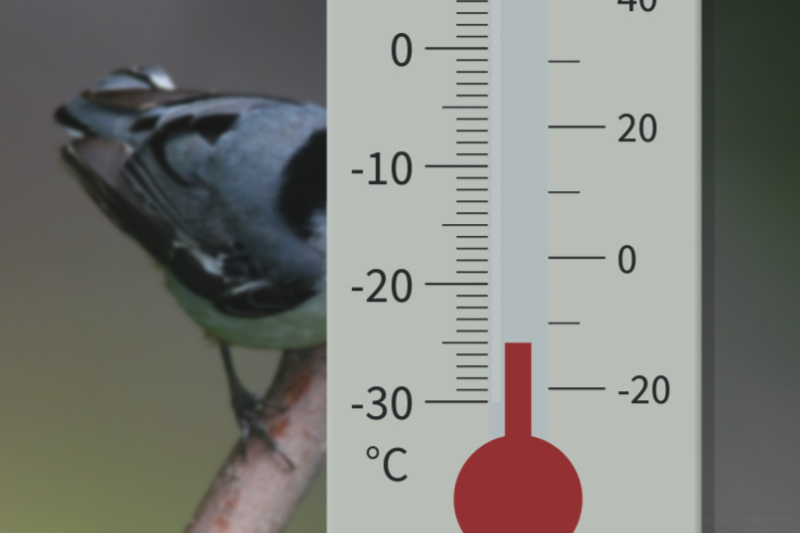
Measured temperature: -25 °C
